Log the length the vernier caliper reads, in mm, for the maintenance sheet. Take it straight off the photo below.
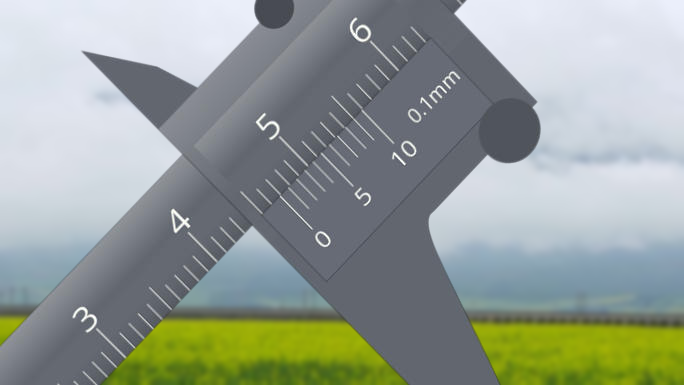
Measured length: 46.9 mm
